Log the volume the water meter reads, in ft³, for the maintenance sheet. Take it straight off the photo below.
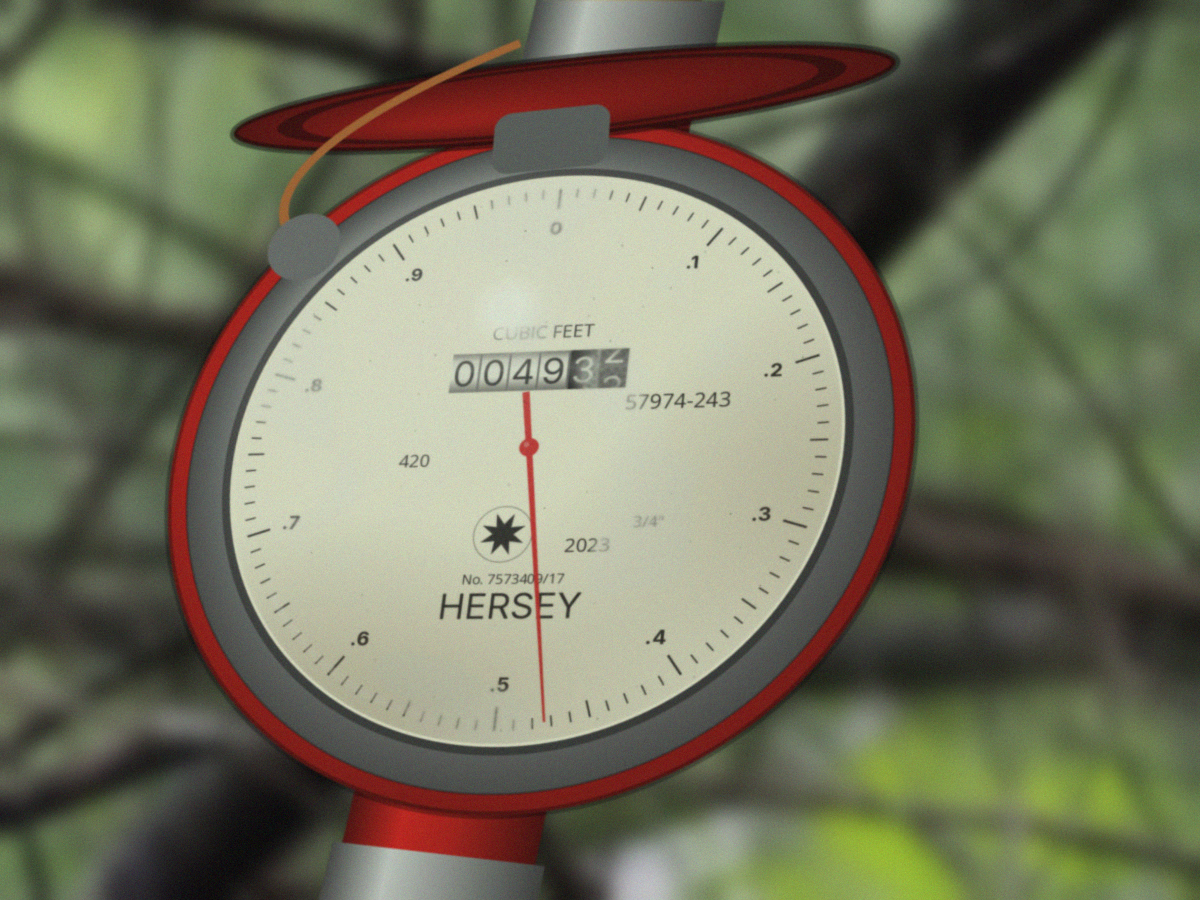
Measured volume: 4932.47 ft³
